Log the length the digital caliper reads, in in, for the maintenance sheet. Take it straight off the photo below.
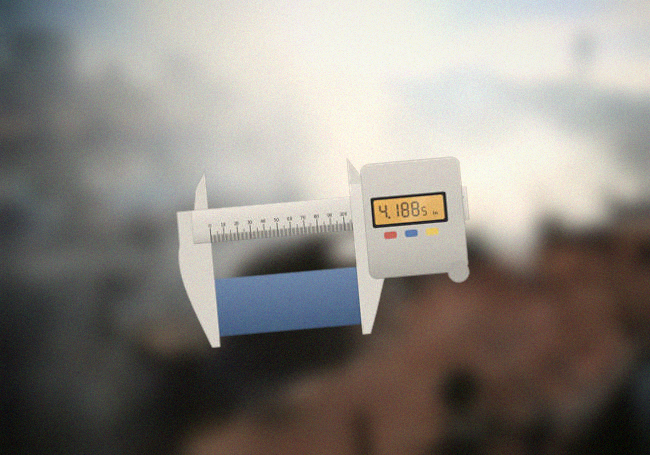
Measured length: 4.1885 in
